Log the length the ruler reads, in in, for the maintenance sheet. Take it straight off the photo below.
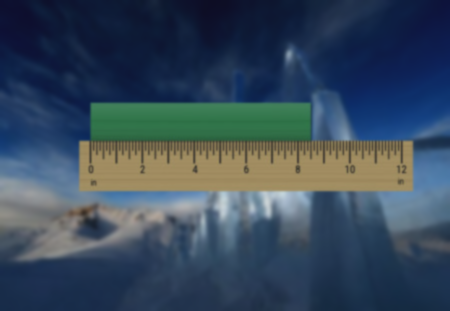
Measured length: 8.5 in
